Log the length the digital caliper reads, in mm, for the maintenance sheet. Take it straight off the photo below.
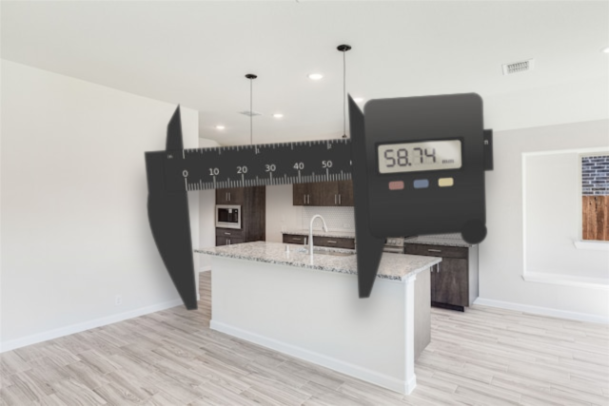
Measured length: 58.74 mm
